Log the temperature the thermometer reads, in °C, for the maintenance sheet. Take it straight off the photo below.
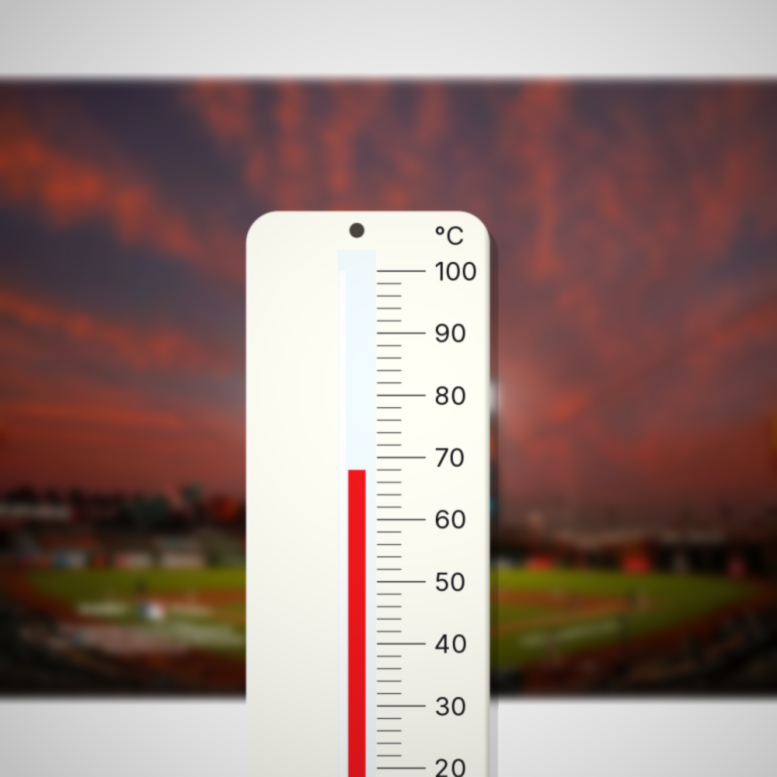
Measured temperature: 68 °C
